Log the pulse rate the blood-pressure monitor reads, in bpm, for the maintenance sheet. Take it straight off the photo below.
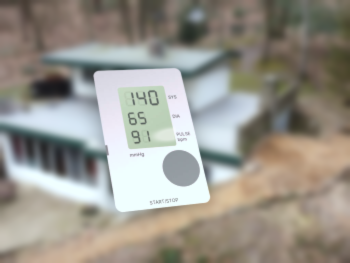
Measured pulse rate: 91 bpm
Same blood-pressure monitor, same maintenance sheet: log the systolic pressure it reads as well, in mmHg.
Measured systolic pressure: 140 mmHg
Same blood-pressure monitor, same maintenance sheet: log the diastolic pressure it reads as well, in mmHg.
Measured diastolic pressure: 65 mmHg
